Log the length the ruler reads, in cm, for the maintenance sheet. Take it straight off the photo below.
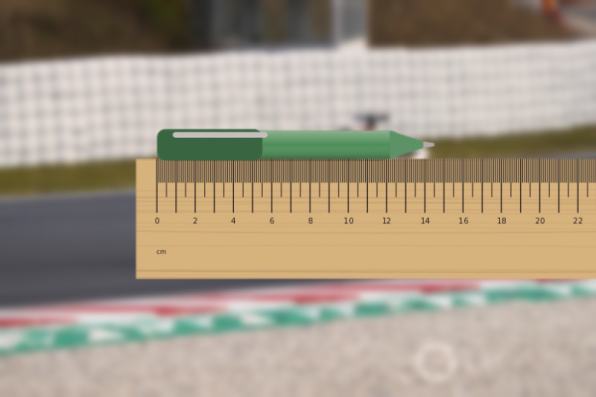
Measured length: 14.5 cm
